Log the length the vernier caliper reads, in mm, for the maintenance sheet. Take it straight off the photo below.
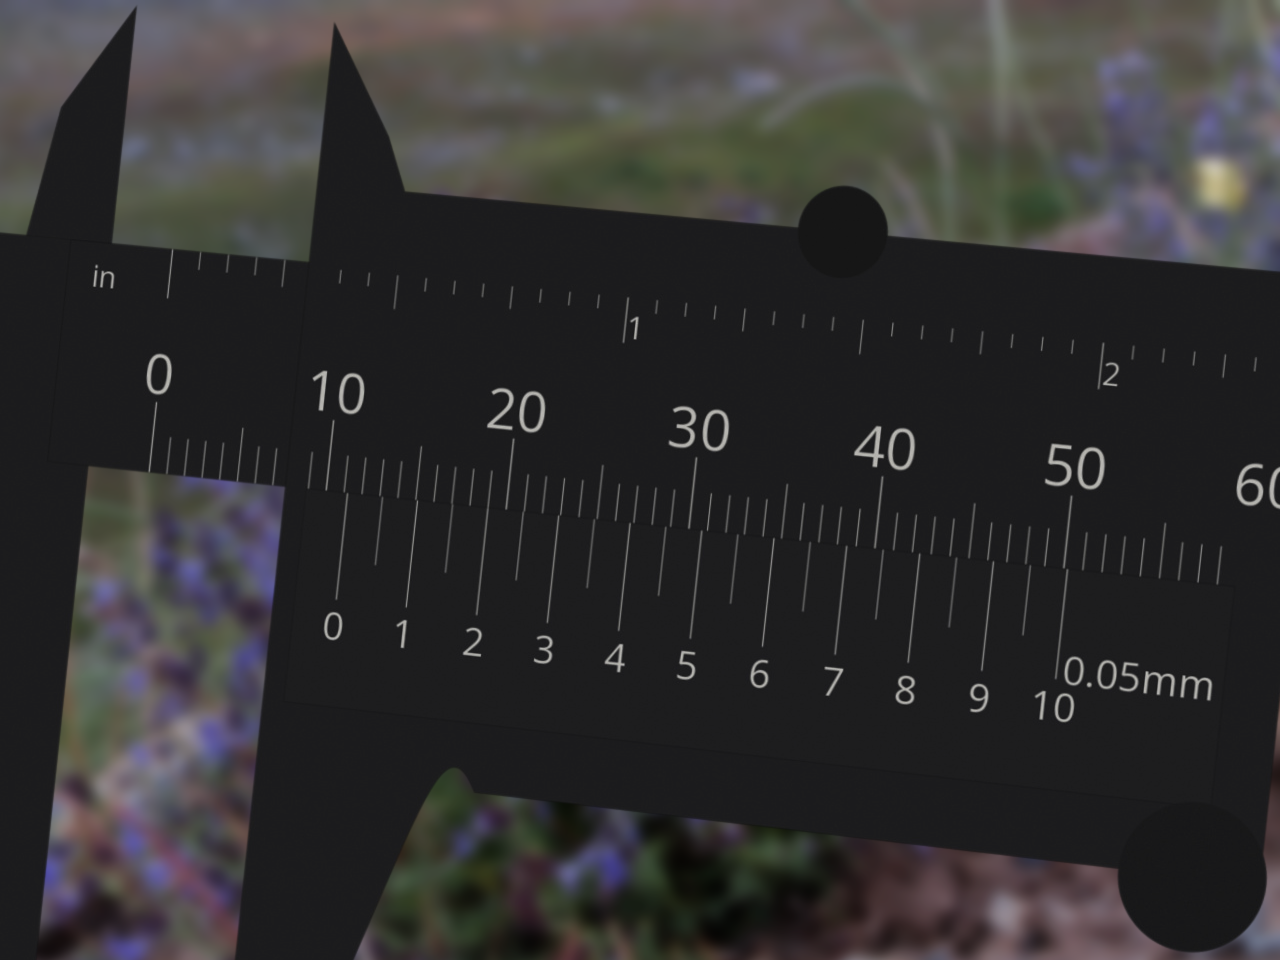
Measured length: 11.2 mm
